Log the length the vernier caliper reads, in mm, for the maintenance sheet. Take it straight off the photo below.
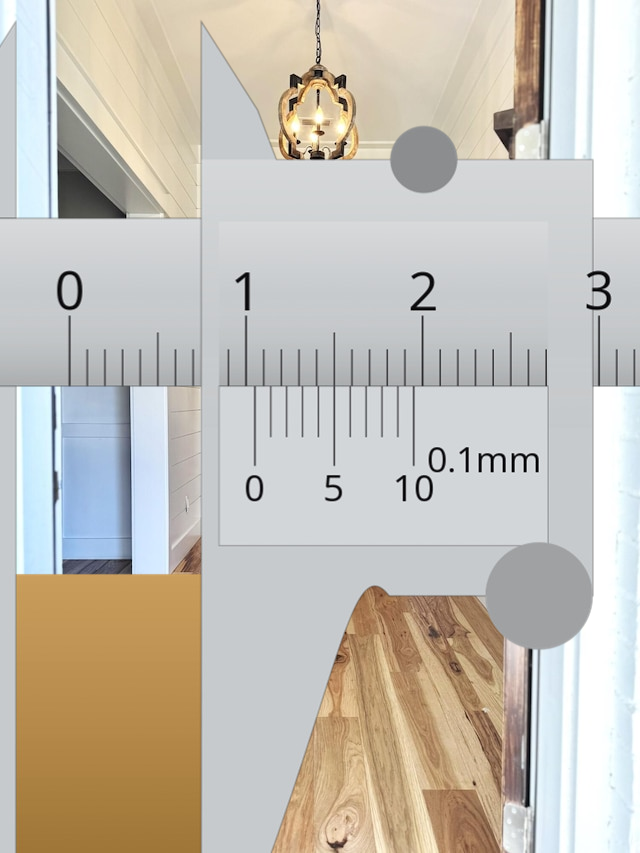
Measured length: 10.5 mm
